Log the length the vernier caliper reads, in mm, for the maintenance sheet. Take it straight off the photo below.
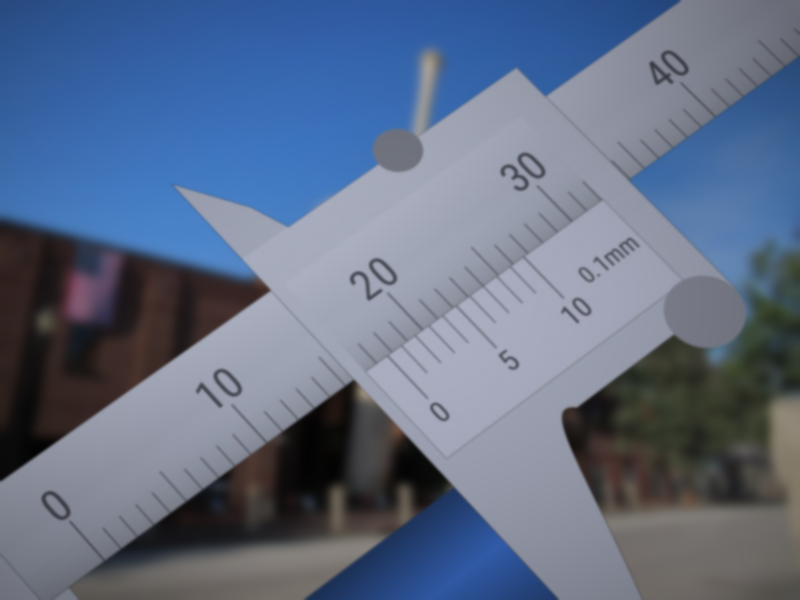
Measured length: 17.7 mm
